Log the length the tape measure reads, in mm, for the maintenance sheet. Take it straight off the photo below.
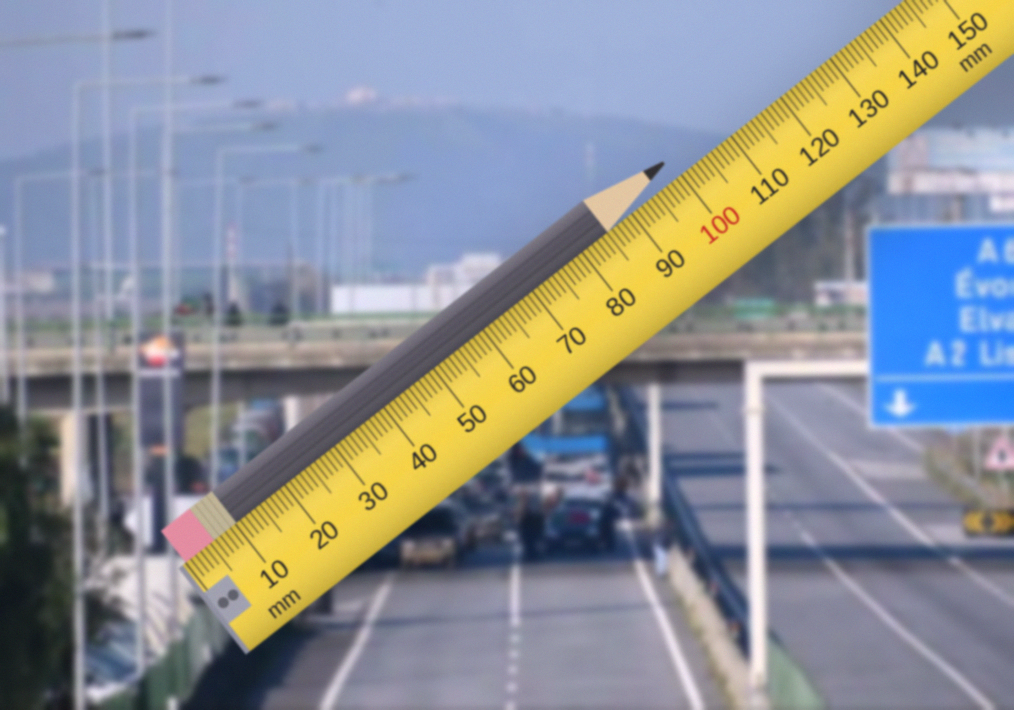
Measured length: 99 mm
